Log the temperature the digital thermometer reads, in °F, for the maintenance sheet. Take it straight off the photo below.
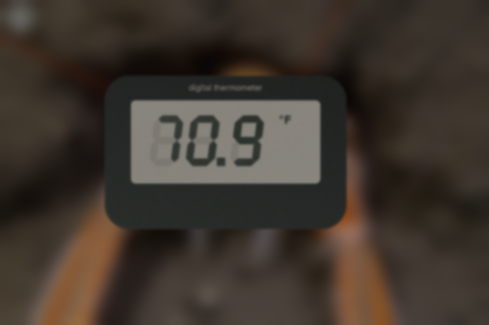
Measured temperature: 70.9 °F
